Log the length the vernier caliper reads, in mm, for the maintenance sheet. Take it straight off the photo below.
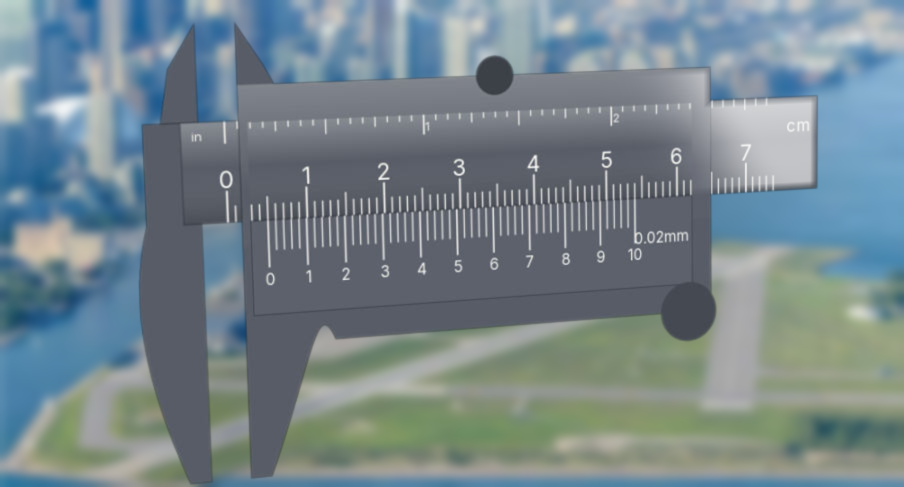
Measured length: 5.0 mm
